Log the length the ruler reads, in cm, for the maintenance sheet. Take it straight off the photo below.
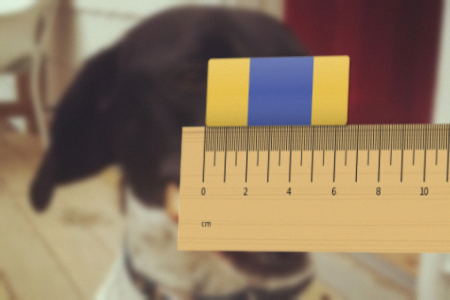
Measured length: 6.5 cm
